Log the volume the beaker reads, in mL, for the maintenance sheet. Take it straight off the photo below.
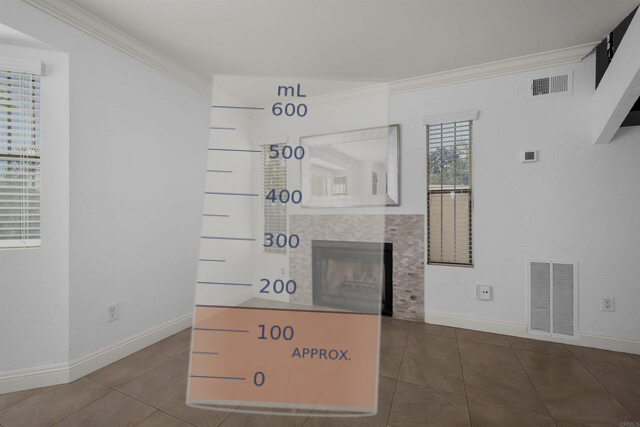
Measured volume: 150 mL
